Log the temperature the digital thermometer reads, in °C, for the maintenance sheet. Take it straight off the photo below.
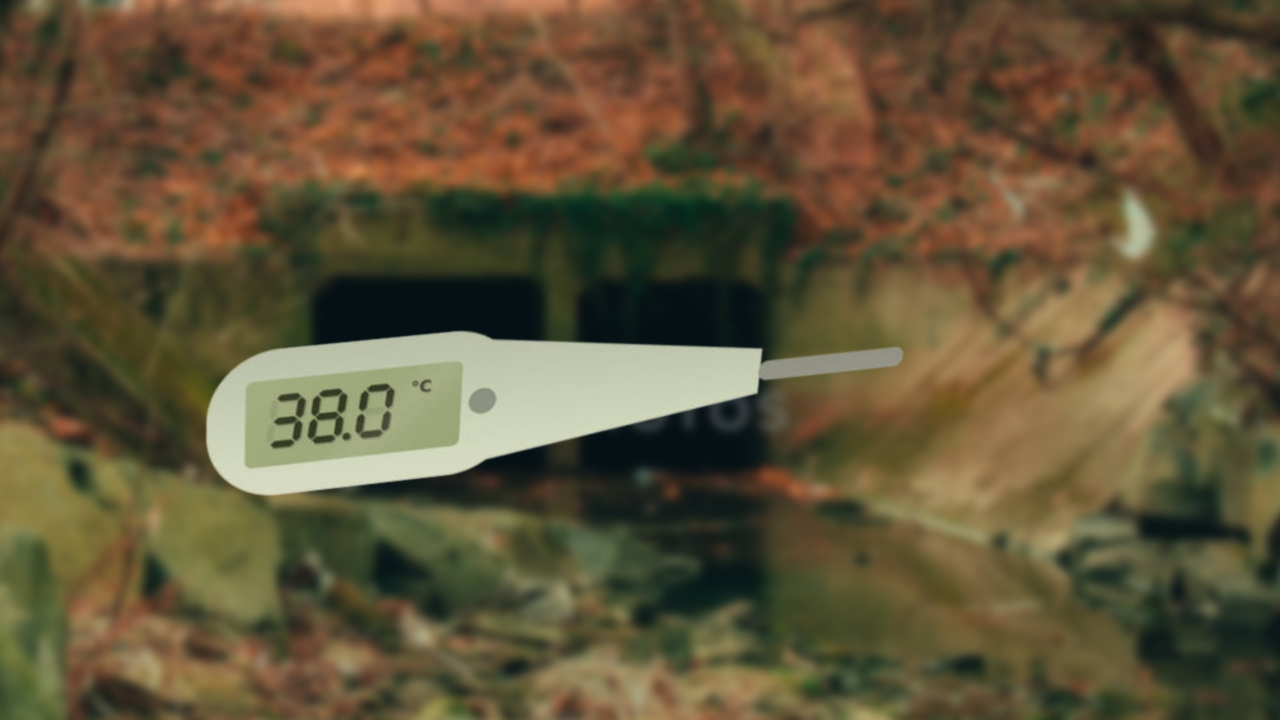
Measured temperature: 38.0 °C
